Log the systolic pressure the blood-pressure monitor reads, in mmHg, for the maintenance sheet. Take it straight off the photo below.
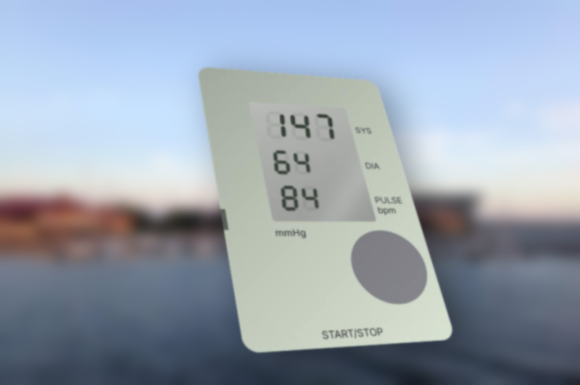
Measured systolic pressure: 147 mmHg
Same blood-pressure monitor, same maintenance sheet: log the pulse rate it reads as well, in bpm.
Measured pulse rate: 84 bpm
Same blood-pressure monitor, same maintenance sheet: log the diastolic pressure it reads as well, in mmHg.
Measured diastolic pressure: 64 mmHg
